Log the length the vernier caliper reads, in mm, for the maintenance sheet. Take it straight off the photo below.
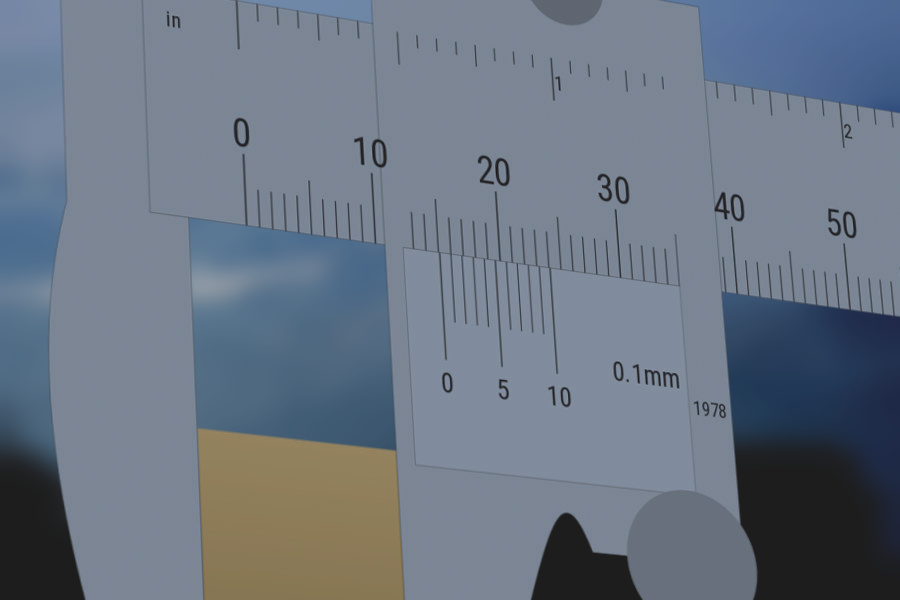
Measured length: 15.1 mm
